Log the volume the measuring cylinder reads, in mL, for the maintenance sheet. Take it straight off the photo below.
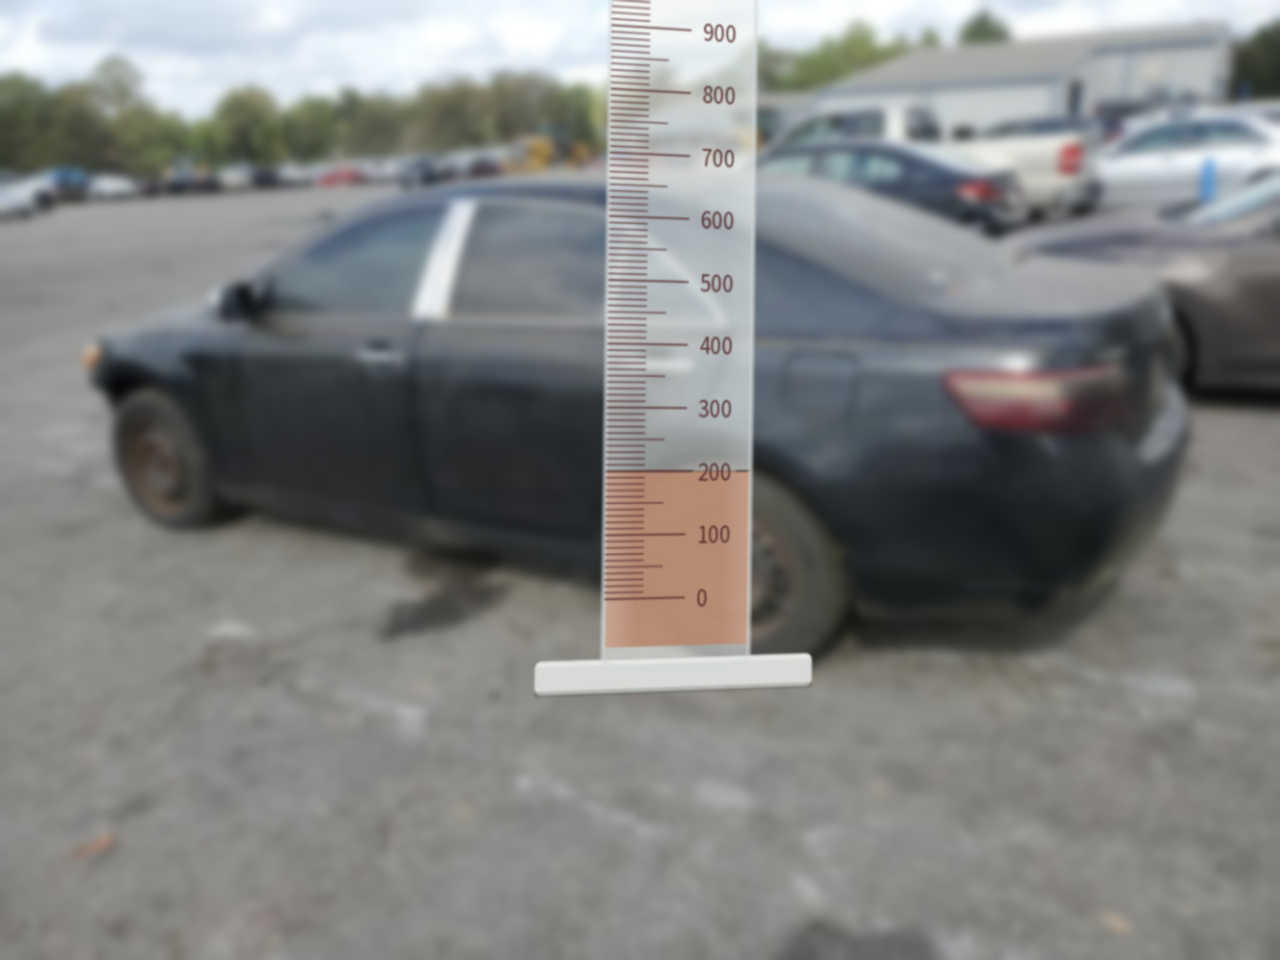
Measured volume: 200 mL
